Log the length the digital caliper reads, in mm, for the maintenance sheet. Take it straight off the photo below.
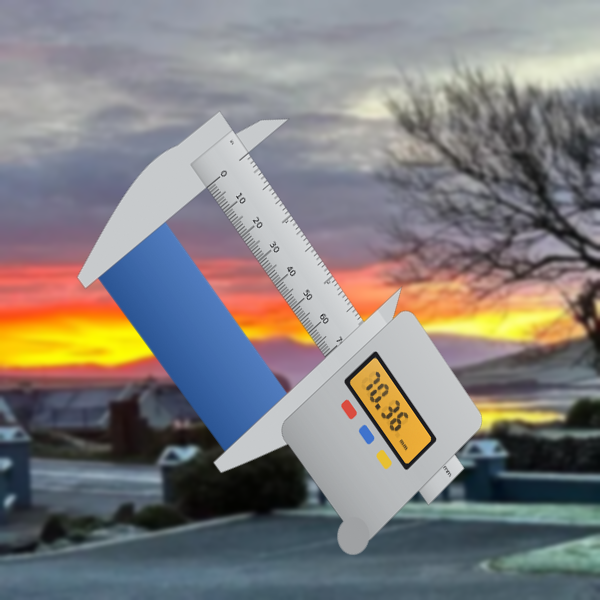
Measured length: 70.36 mm
